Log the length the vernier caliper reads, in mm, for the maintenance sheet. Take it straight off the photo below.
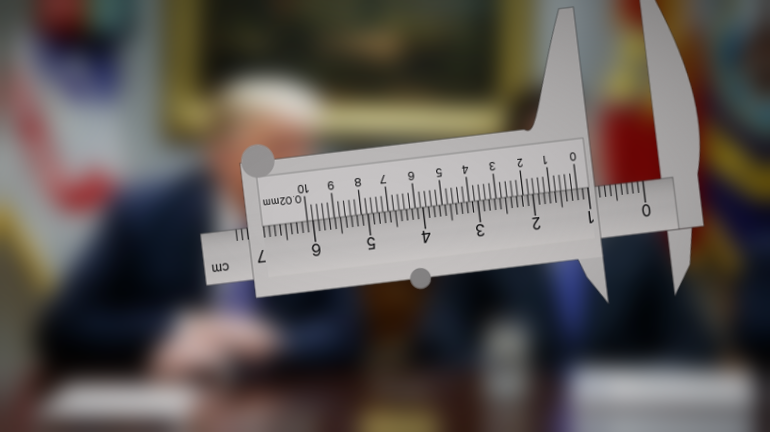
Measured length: 12.0 mm
